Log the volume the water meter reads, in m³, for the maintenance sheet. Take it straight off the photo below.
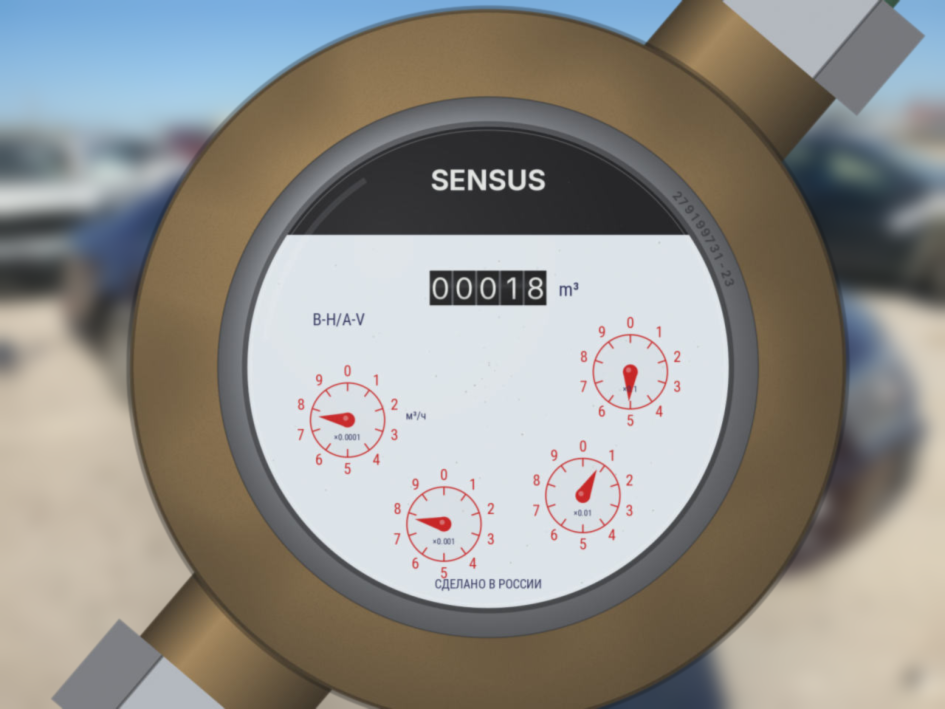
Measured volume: 18.5077 m³
